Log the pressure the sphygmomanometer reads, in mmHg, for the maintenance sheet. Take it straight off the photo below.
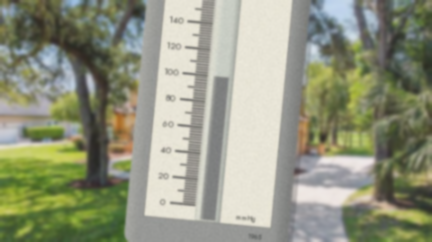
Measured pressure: 100 mmHg
